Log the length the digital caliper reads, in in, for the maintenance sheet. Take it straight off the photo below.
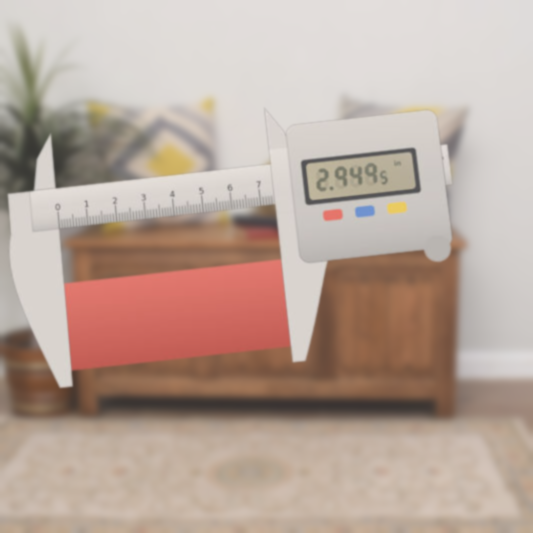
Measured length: 2.9495 in
